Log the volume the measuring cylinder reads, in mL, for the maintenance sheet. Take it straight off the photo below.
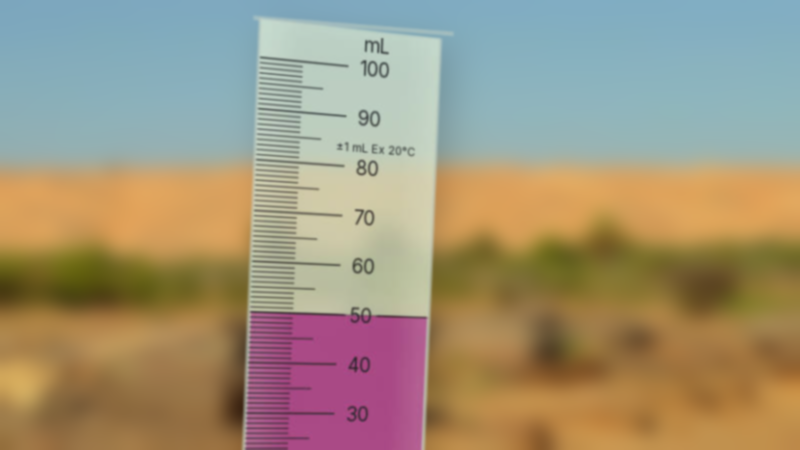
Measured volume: 50 mL
